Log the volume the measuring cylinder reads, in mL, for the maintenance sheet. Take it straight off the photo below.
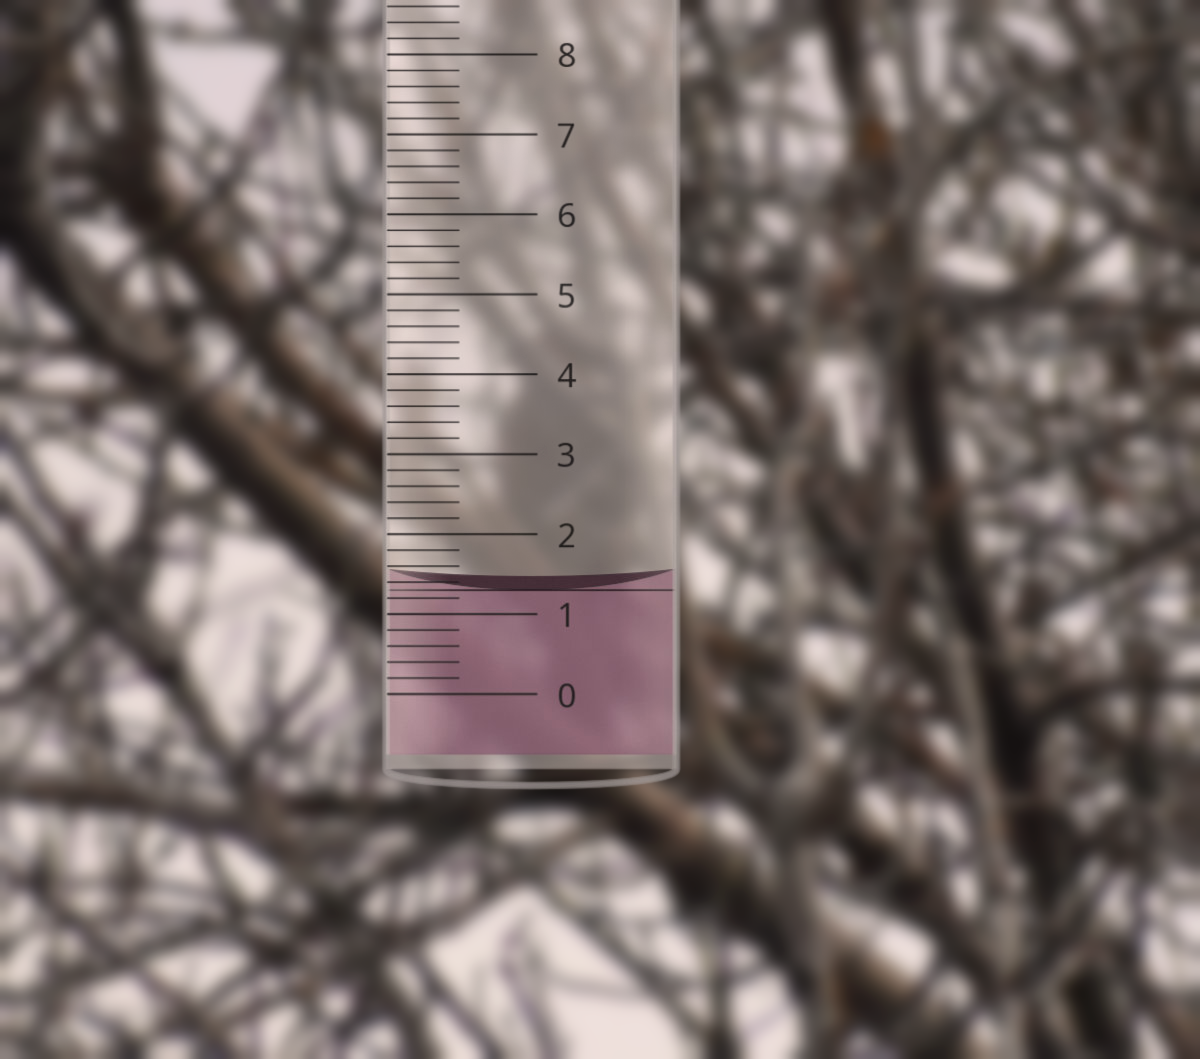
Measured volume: 1.3 mL
